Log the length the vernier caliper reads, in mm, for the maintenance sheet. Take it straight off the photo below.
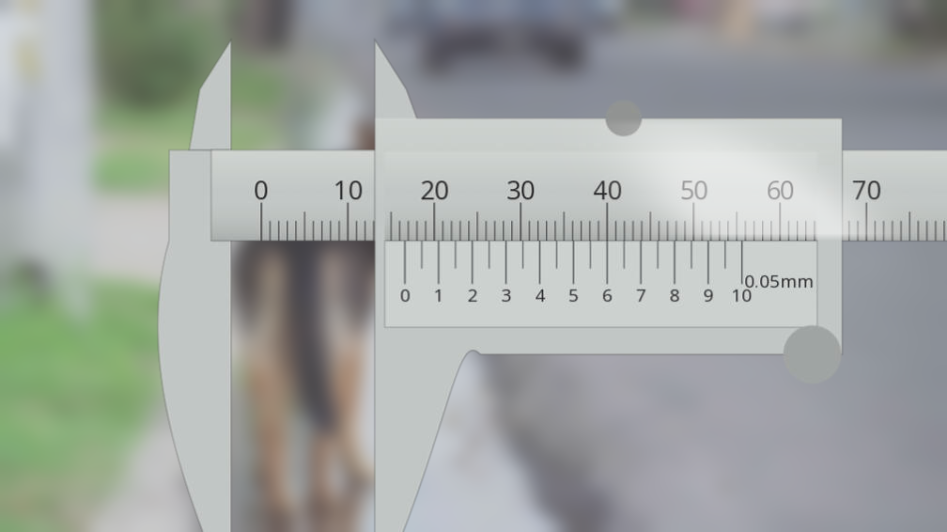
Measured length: 16.6 mm
